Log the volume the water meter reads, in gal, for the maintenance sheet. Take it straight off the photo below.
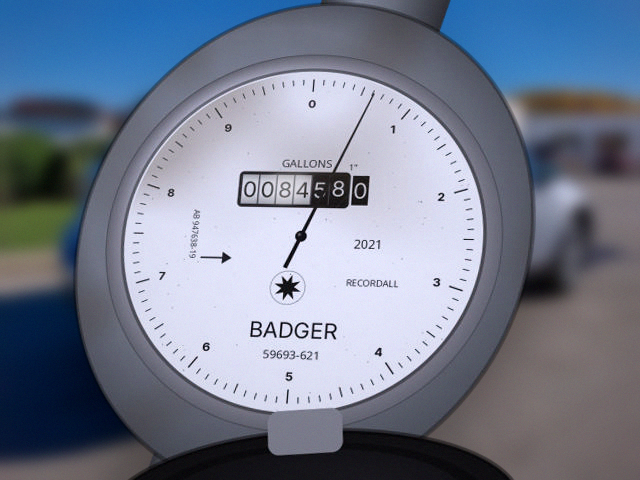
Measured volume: 84580.6 gal
